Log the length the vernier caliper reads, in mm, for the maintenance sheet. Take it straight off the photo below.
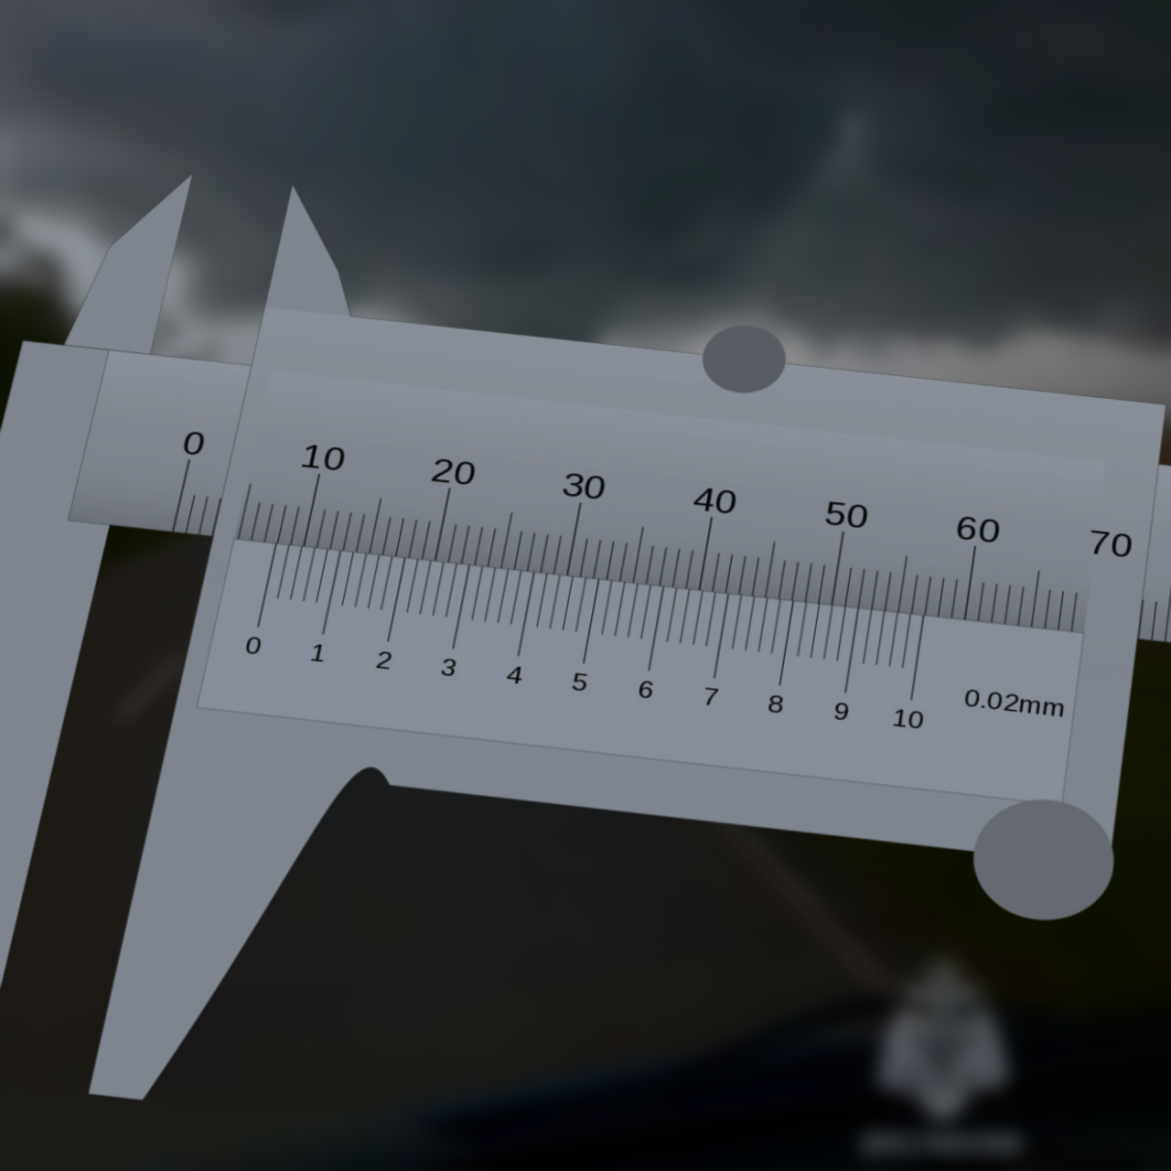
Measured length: 7.9 mm
